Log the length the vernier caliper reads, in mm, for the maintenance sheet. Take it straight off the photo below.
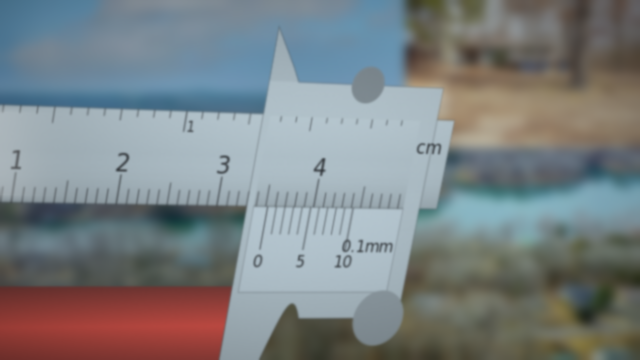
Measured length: 35.2 mm
